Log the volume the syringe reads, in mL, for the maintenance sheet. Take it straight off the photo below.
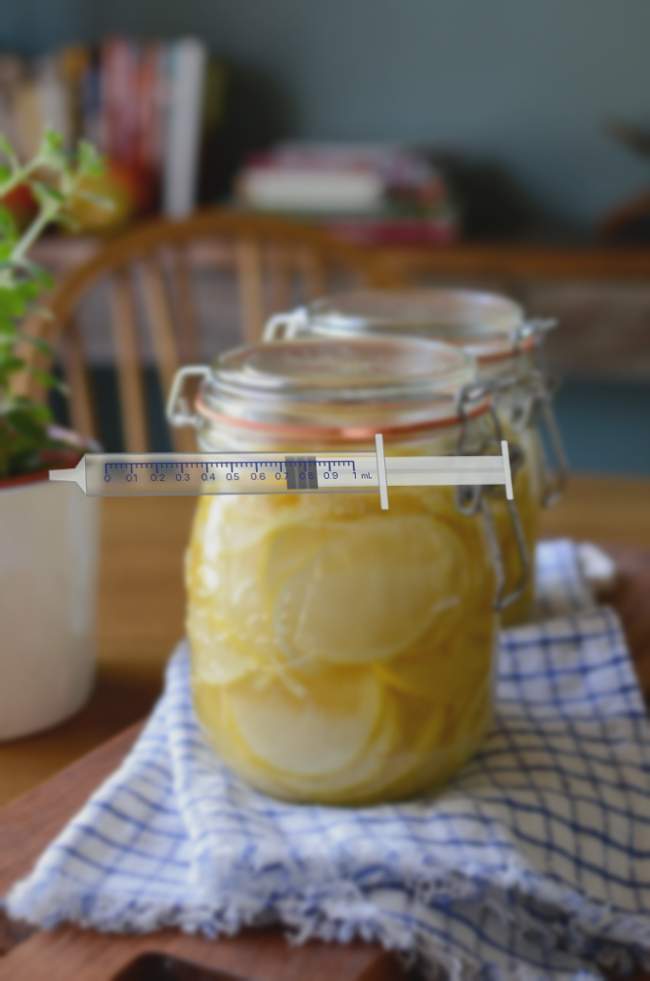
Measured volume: 0.72 mL
